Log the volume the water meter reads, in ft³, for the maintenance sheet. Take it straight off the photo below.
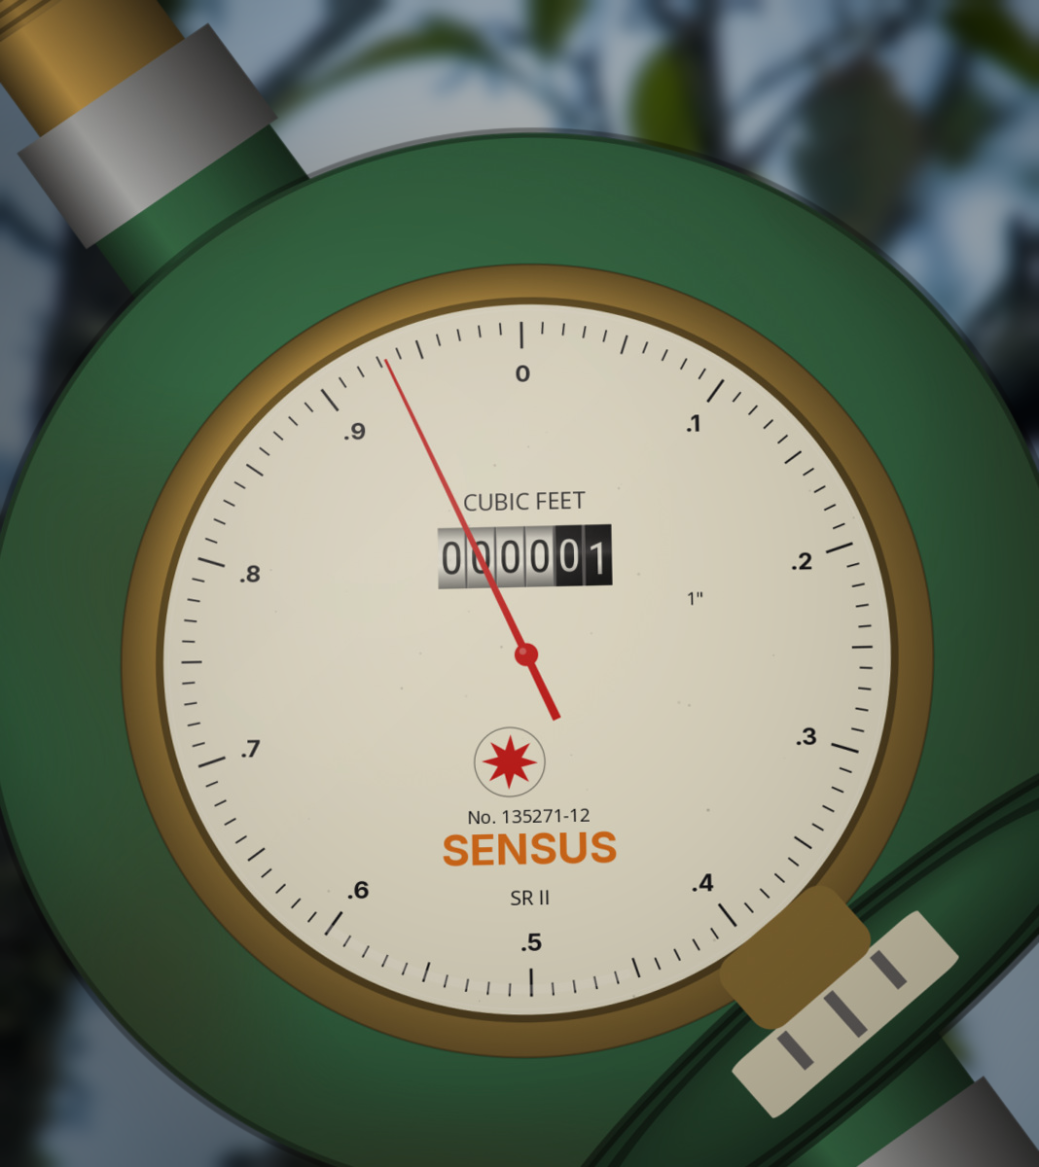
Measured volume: 0.93 ft³
